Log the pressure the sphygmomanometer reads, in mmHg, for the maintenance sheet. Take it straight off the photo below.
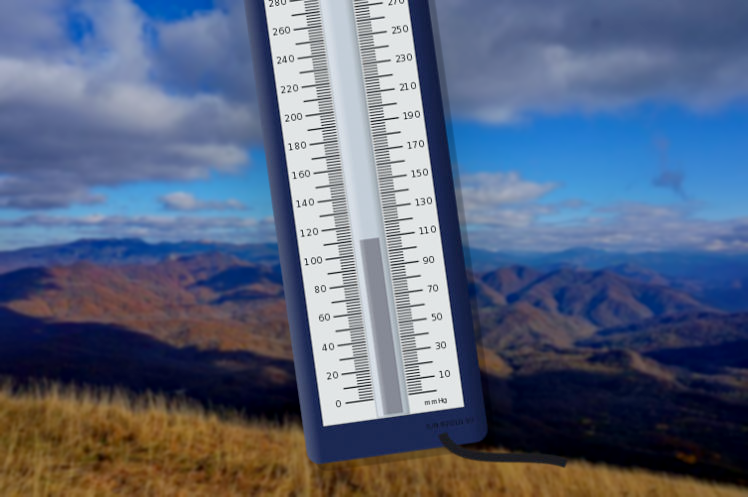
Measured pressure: 110 mmHg
